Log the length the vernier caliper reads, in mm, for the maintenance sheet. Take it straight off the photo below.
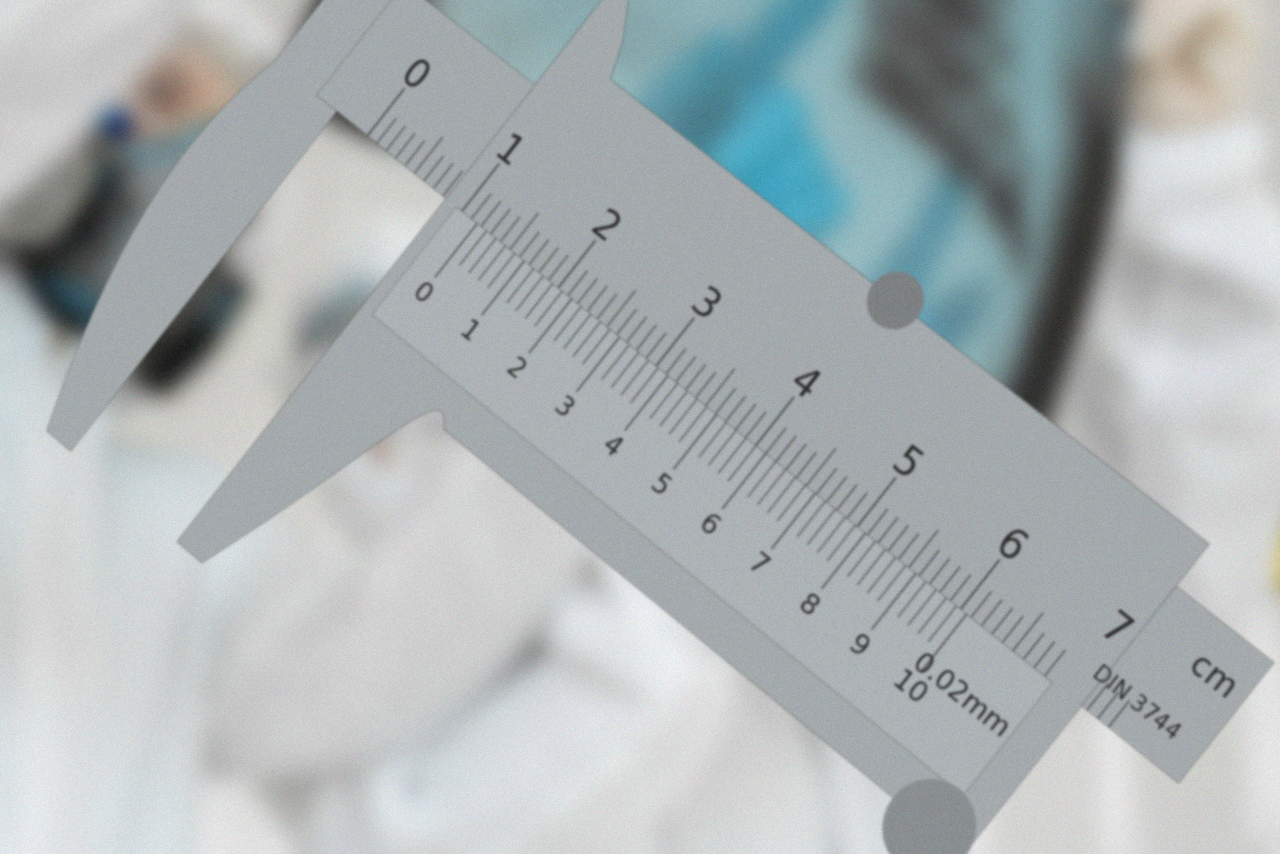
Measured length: 11.6 mm
